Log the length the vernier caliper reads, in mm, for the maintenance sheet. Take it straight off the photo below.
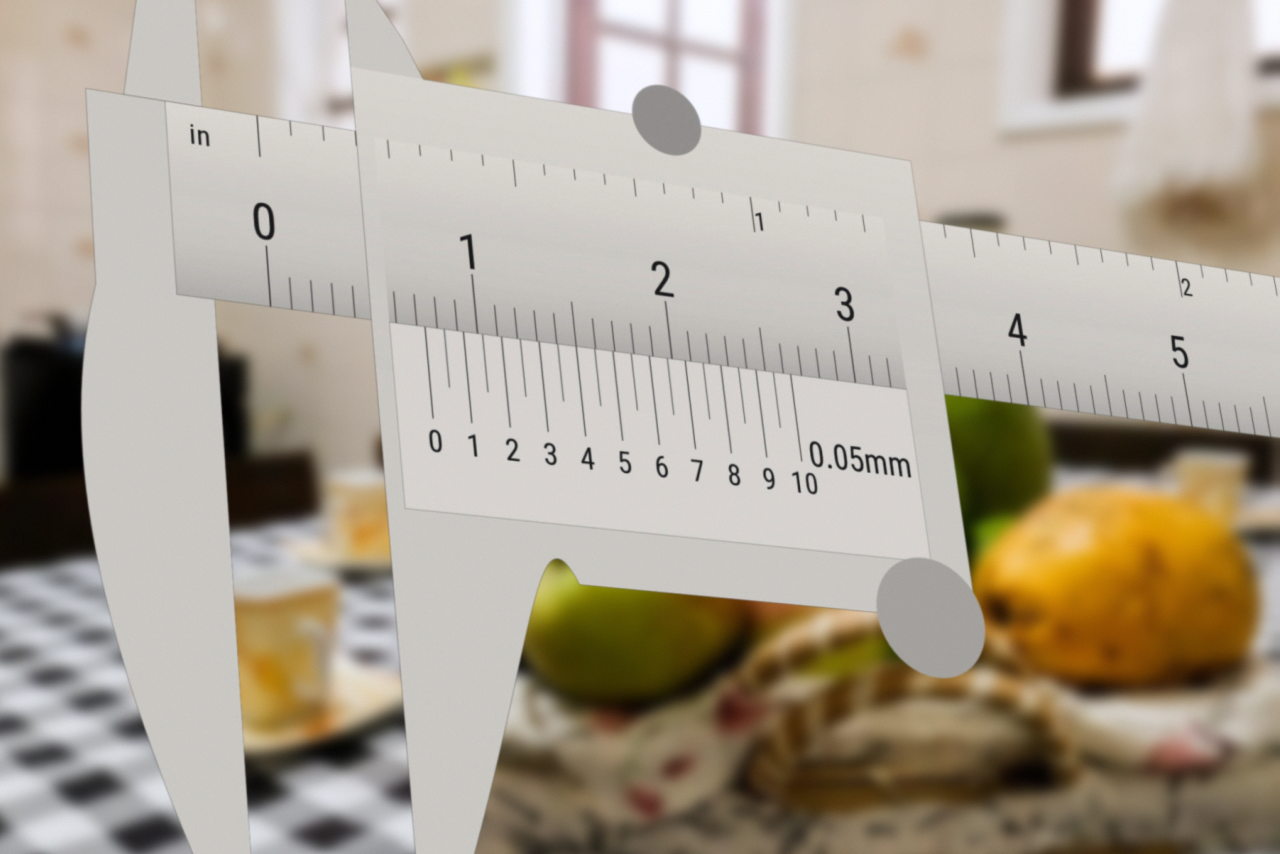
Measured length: 7.4 mm
